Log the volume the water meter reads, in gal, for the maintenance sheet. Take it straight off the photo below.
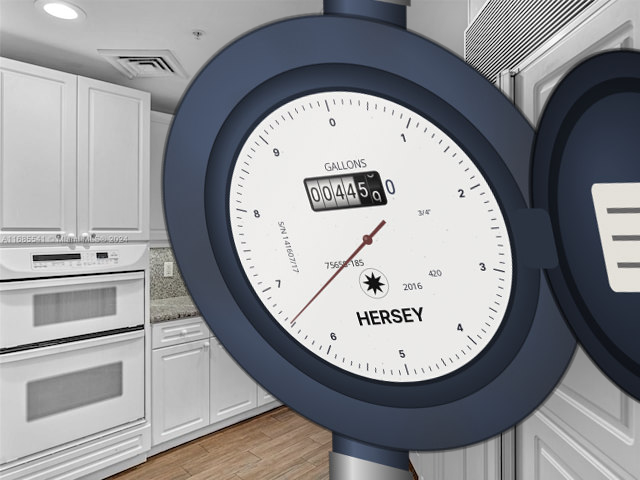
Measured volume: 44586.5 gal
